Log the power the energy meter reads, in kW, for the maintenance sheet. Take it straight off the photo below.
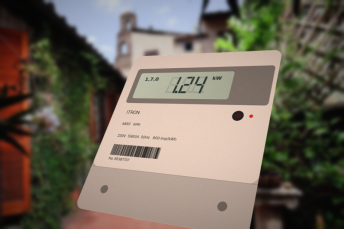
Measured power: 1.24 kW
